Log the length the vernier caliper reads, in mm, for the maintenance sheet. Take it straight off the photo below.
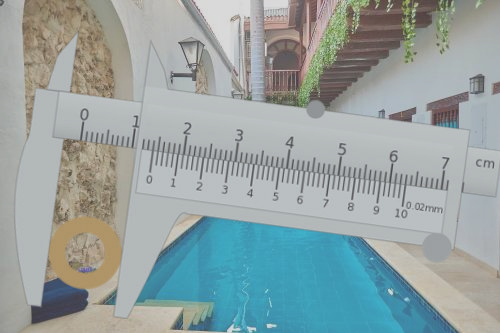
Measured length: 14.0 mm
